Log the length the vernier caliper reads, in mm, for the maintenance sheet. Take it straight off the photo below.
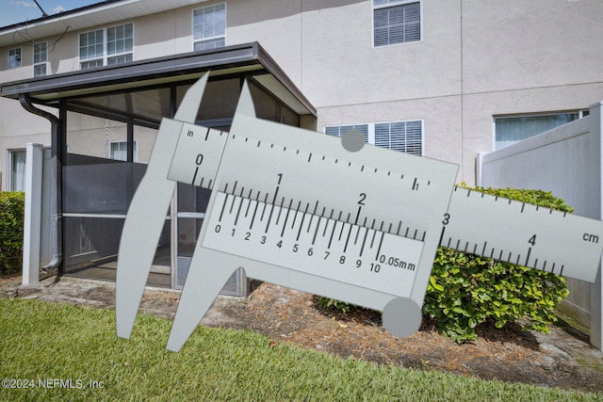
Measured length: 4.4 mm
